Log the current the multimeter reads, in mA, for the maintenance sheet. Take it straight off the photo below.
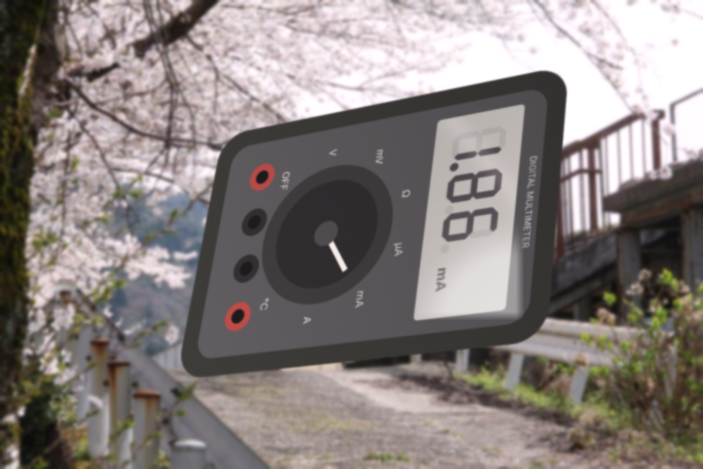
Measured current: 1.86 mA
